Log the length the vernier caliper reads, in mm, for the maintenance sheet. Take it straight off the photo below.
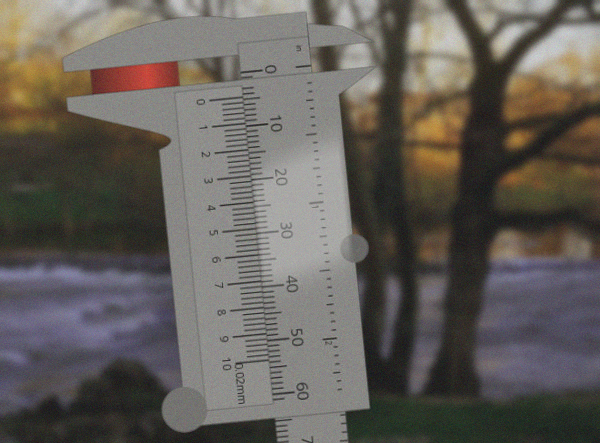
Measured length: 4.6 mm
